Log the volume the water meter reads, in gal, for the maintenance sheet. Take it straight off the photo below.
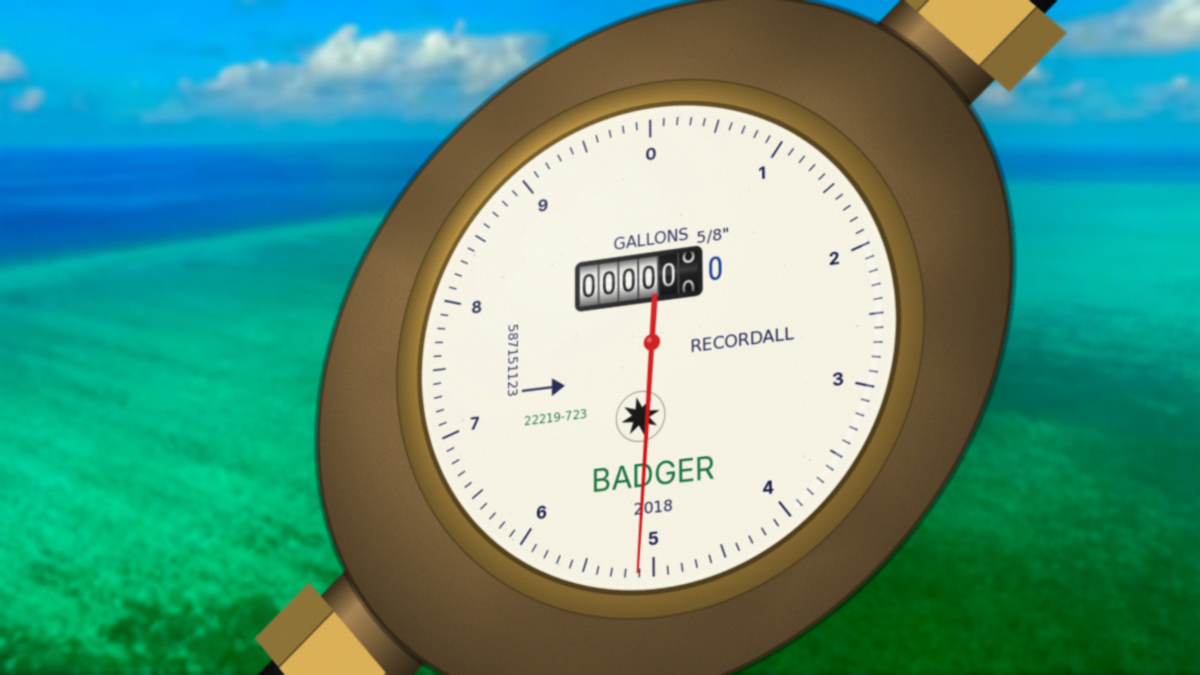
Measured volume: 85.1 gal
